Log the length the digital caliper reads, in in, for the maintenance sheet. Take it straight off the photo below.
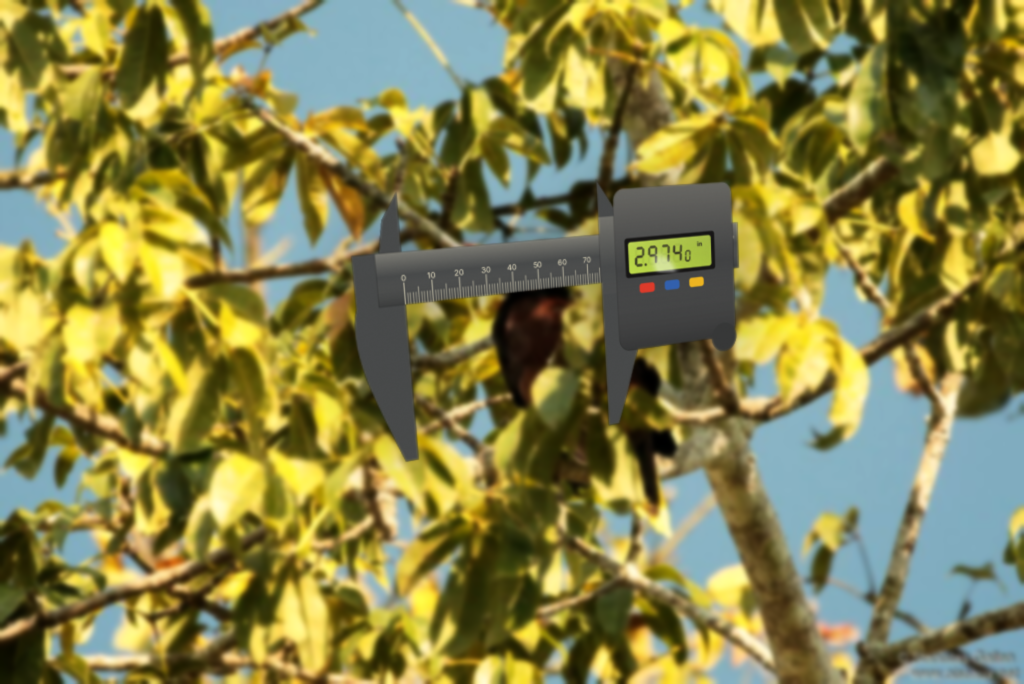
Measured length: 2.9740 in
